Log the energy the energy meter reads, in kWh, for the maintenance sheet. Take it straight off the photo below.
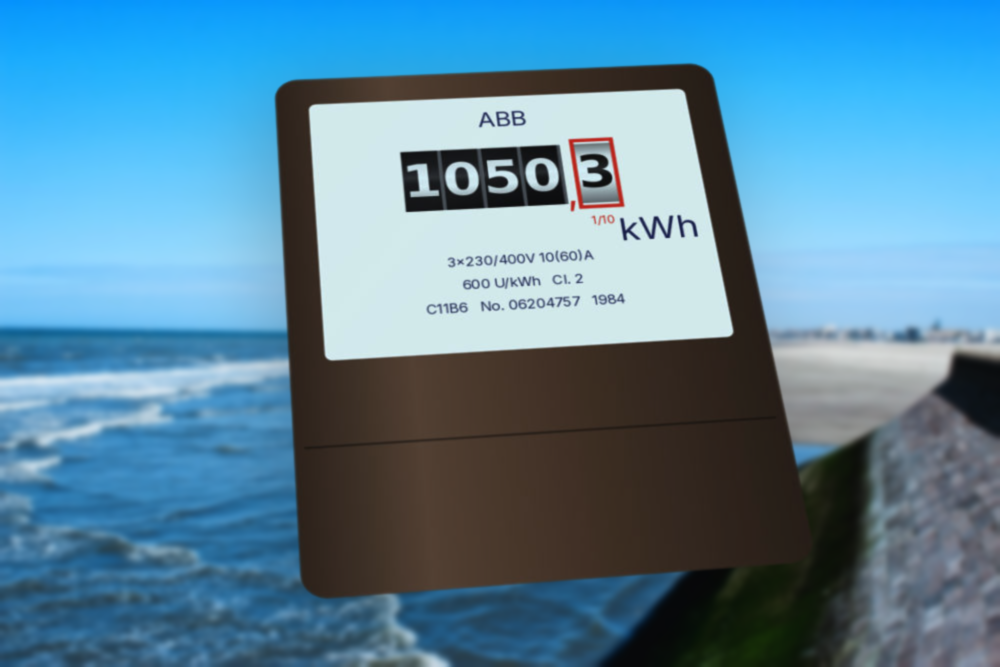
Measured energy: 1050.3 kWh
